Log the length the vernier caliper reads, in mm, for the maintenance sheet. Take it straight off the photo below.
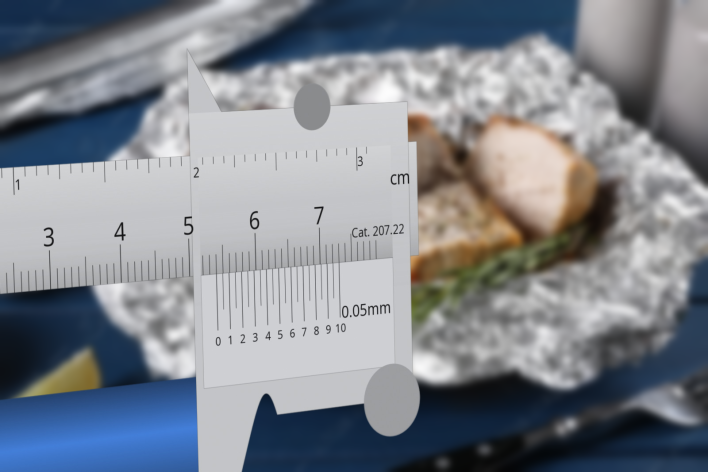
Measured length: 54.0 mm
